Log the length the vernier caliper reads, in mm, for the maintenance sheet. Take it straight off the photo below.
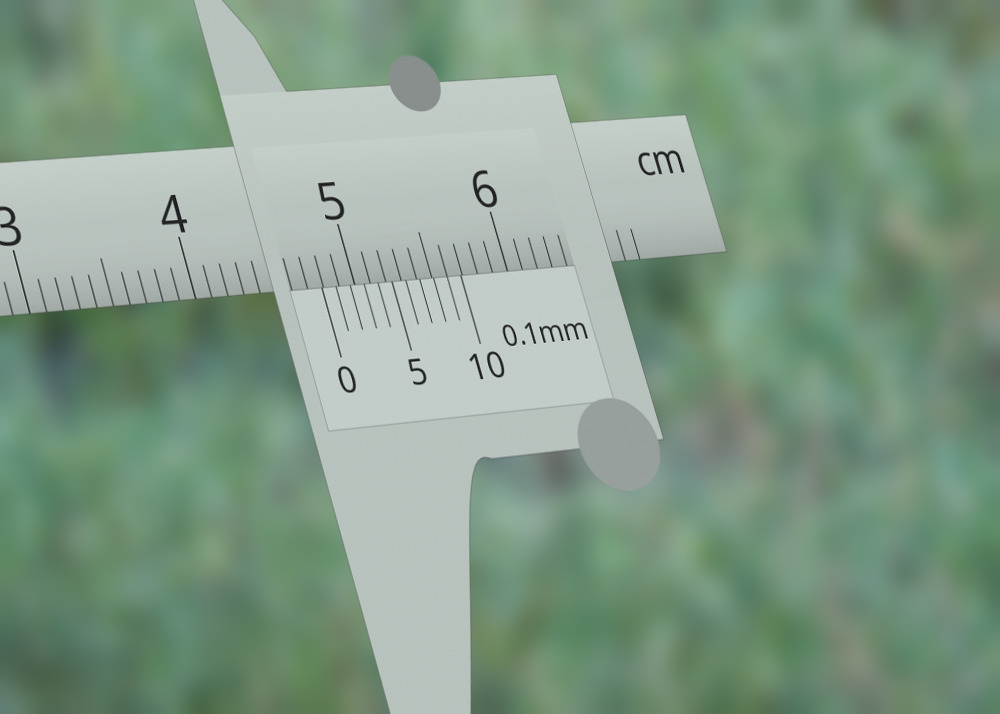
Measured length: 47.9 mm
